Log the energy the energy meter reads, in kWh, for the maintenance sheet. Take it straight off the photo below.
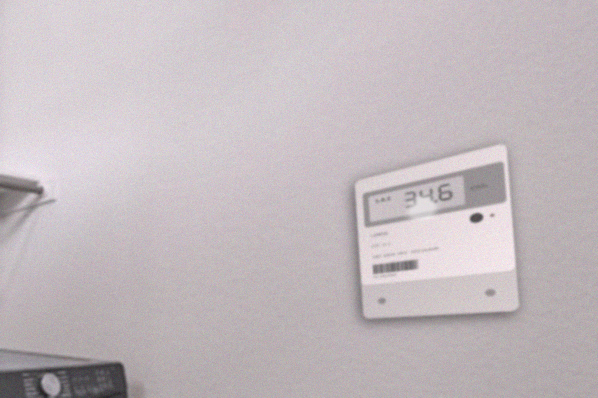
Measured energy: 34.6 kWh
